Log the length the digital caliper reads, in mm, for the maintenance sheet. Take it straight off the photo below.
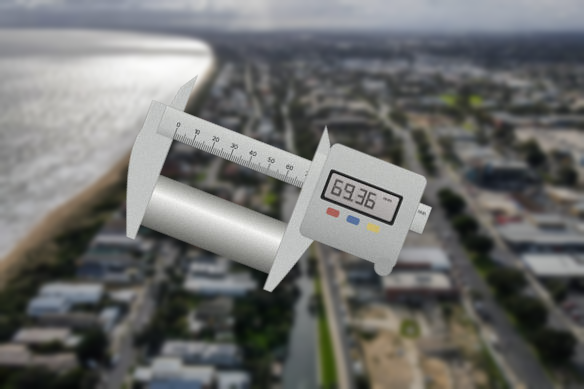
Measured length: 69.36 mm
